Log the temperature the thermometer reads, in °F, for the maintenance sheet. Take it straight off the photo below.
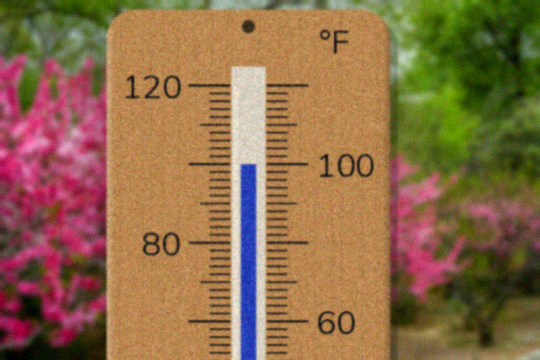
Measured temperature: 100 °F
